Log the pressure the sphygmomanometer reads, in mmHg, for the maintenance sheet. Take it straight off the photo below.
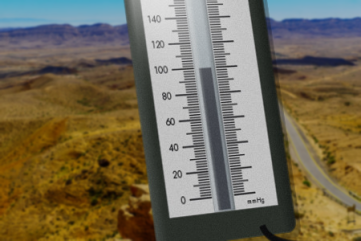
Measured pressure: 100 mmHg
